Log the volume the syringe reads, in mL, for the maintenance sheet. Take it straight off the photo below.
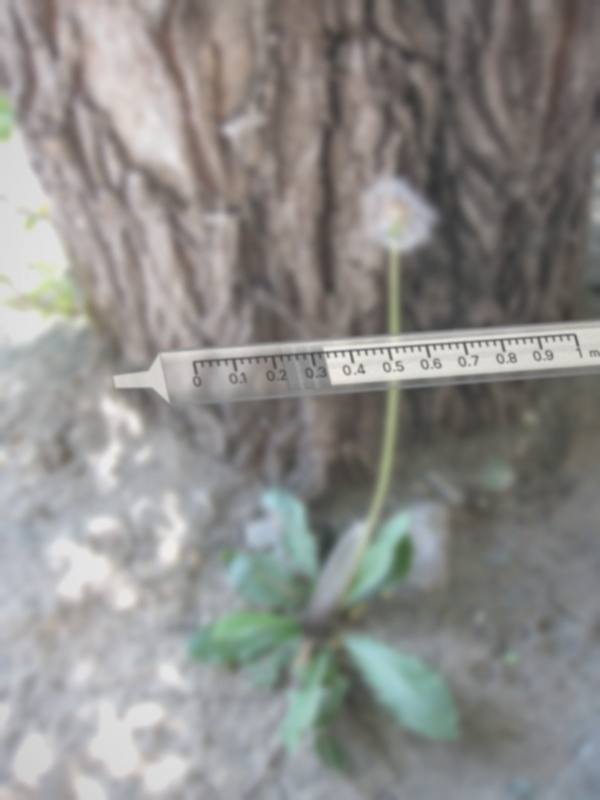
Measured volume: 0.22 mL
